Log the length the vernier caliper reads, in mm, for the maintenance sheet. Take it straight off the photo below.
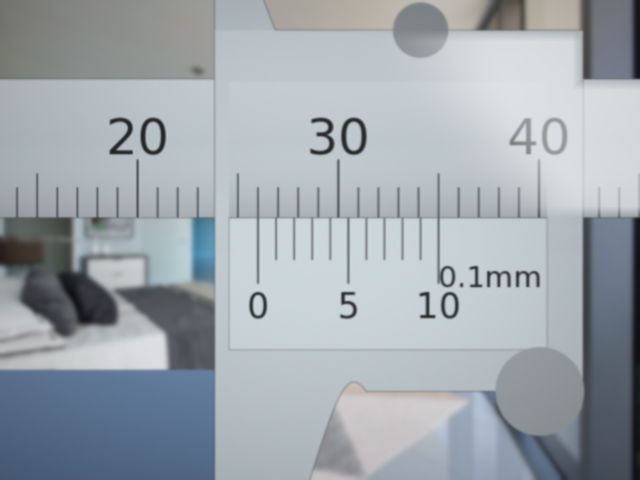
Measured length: 26.0 mm
